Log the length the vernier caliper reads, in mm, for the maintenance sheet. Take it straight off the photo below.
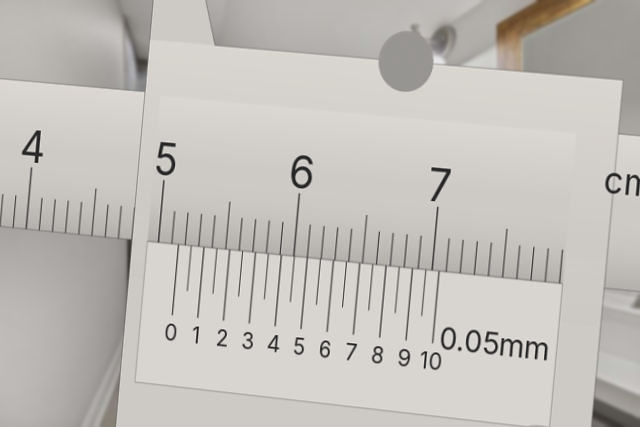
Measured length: 51.5 mm
